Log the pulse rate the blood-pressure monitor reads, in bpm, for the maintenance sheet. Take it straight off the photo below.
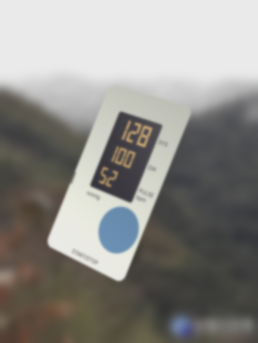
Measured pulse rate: 52 bpm
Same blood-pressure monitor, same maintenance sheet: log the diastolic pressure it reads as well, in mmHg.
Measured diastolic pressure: 100 mmHg
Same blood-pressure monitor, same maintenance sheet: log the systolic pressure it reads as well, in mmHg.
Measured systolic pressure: 128 mmHg
